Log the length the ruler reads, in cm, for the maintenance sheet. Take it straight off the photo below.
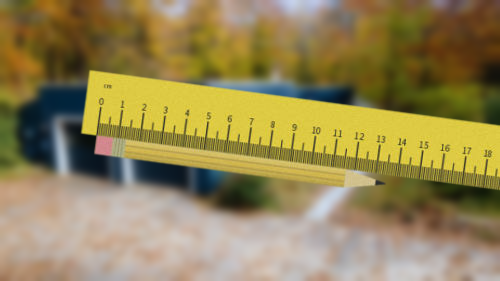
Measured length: 13.5 cm
